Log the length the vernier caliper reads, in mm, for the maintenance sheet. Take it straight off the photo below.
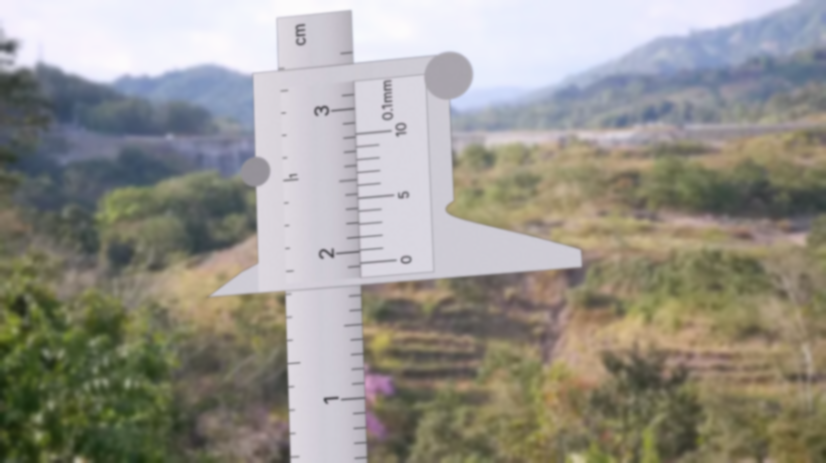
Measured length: 19.2 mm
